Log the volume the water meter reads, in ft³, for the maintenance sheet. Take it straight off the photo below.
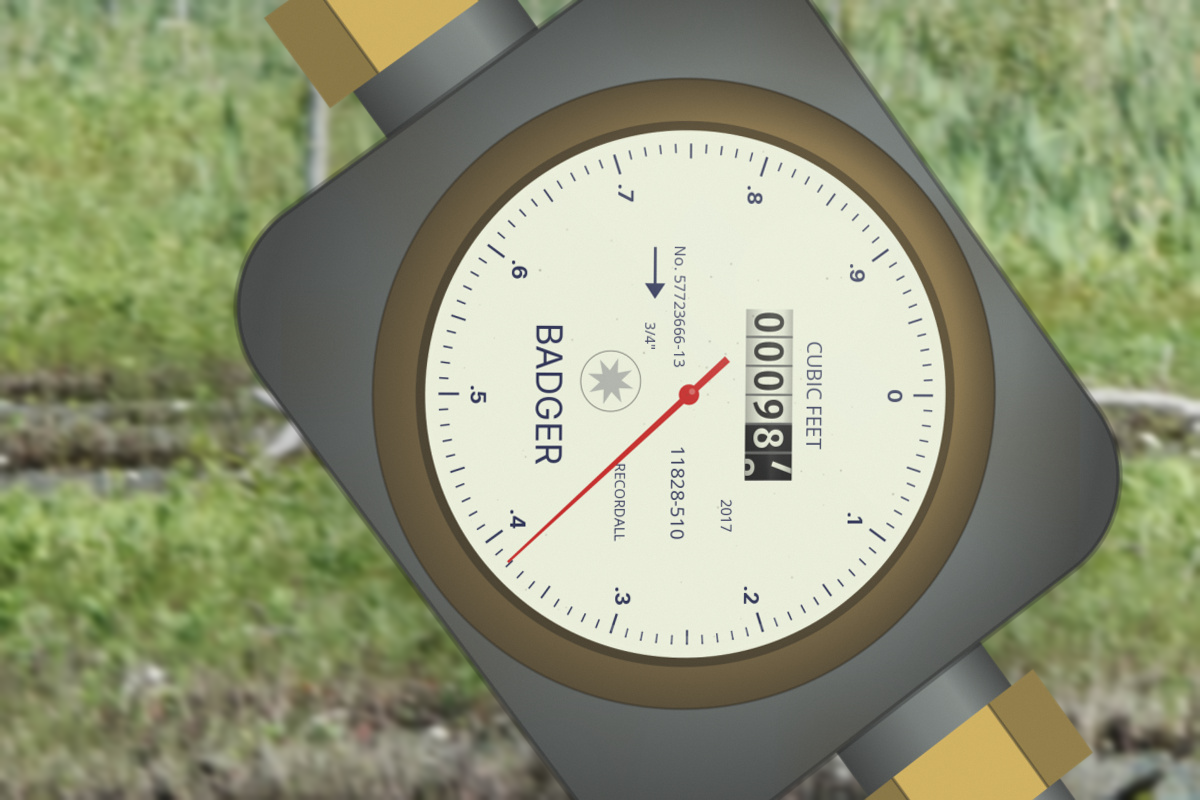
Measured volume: 987.38 ft³
